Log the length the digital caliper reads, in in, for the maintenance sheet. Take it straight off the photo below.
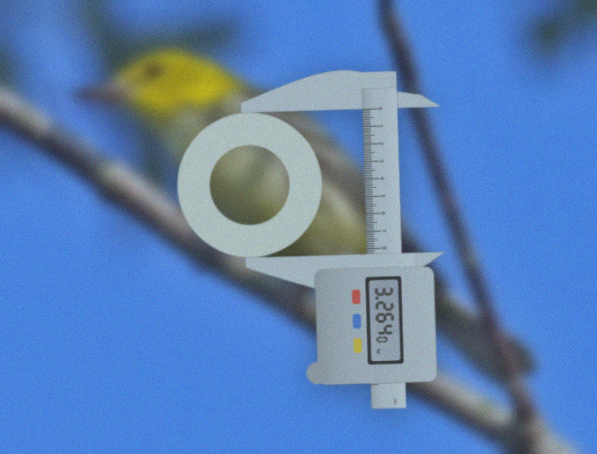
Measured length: 3.2640 in
